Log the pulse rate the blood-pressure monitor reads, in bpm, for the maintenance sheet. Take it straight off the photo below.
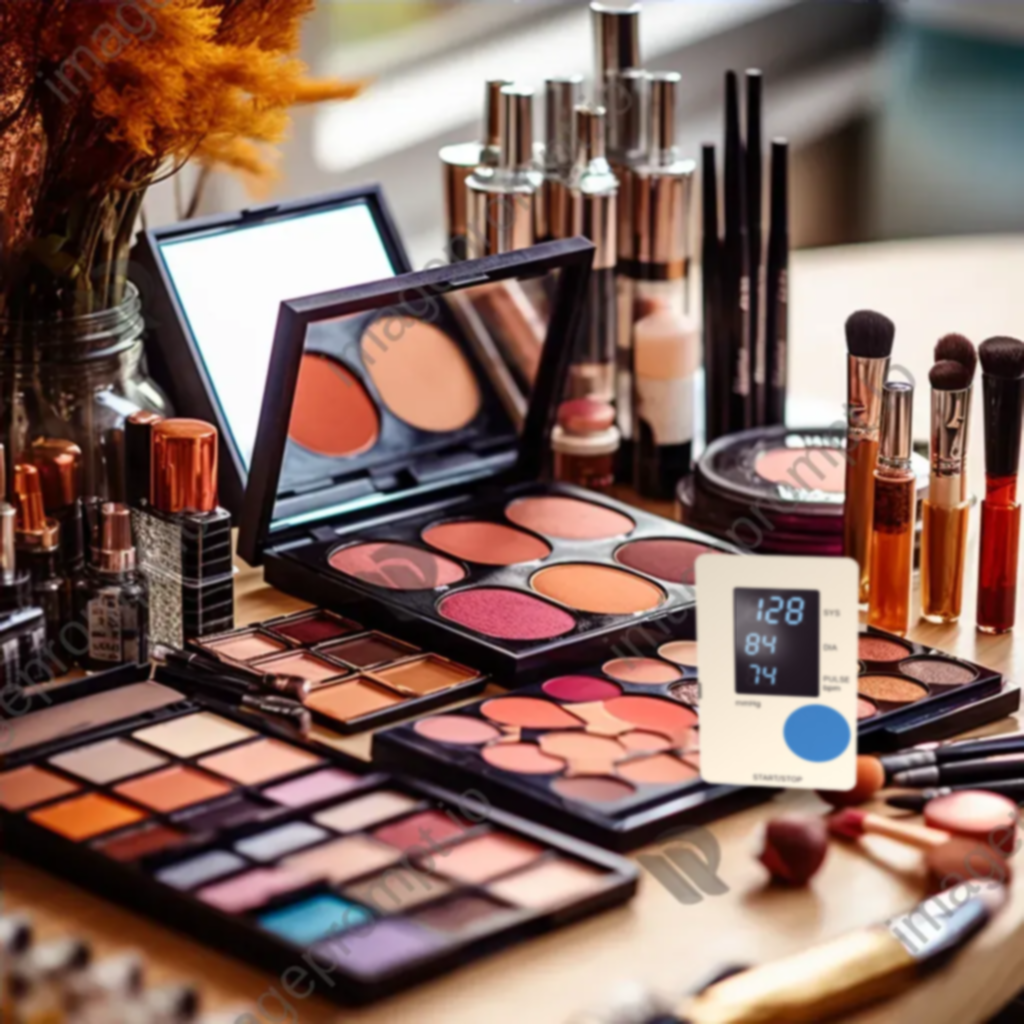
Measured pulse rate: 74 bpm
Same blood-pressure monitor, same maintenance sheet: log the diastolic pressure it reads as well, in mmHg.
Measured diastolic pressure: 84 mmHg
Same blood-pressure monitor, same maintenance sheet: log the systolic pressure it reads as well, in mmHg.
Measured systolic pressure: 128 mmHg
